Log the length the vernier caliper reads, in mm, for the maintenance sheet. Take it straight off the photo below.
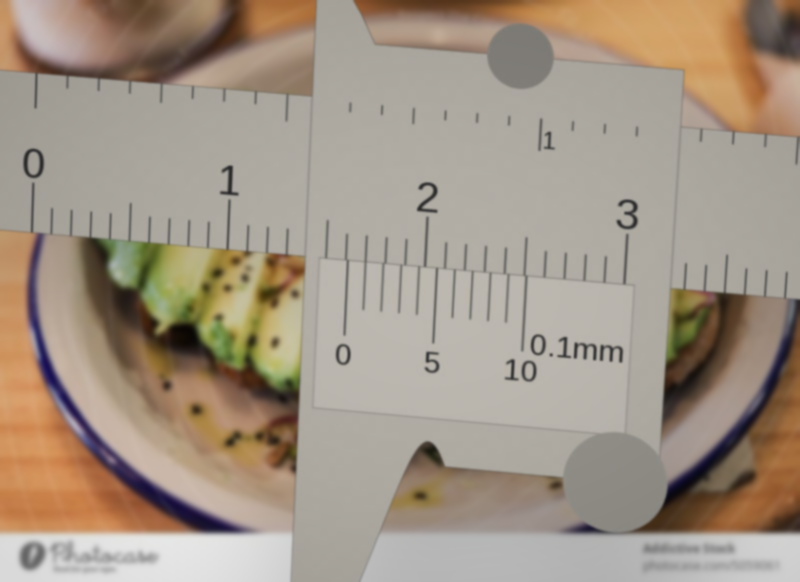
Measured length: 16.1 mm
